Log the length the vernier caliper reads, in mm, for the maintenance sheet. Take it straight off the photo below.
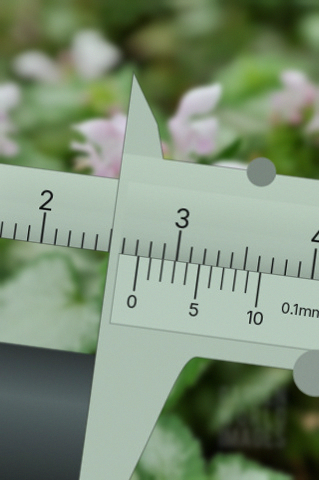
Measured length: 27.2 mm
